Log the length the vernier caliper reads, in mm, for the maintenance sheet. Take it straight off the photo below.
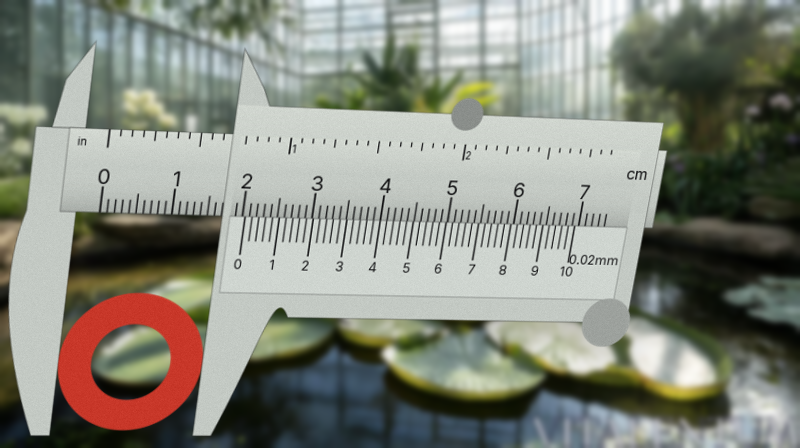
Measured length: 20.4 mm
